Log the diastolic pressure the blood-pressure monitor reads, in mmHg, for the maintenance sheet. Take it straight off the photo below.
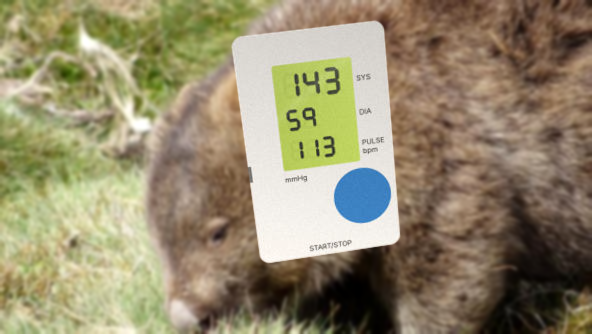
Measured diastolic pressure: 59 mmHg
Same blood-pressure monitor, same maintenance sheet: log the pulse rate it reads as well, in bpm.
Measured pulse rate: 113 bpm
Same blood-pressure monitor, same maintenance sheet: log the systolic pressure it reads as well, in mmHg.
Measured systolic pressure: 143 mmHg
